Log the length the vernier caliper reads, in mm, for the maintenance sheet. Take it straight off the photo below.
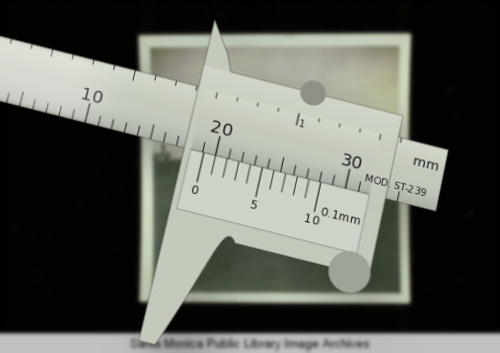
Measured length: 19.1 mm
